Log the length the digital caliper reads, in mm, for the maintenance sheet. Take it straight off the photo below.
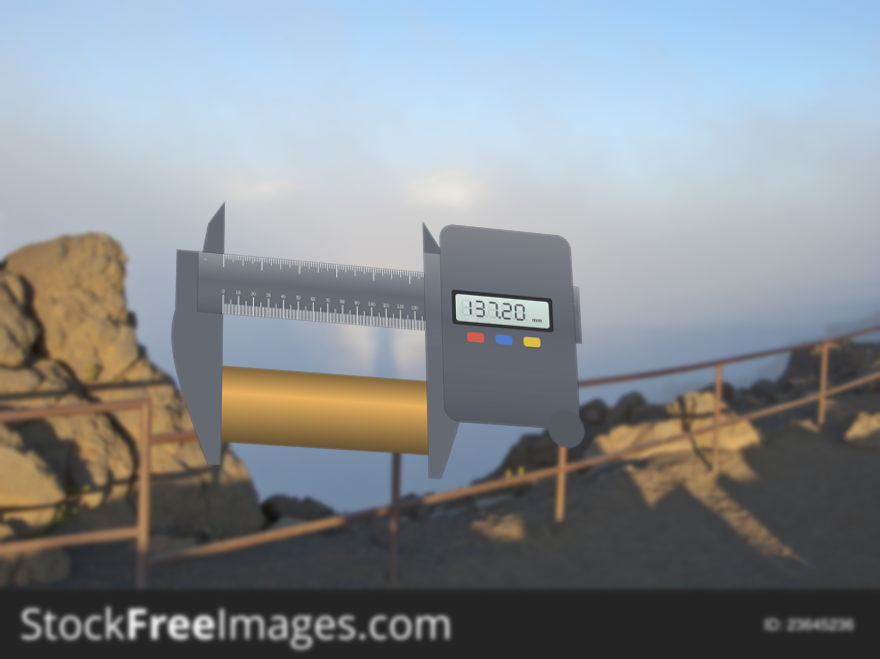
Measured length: 137.20 mm
